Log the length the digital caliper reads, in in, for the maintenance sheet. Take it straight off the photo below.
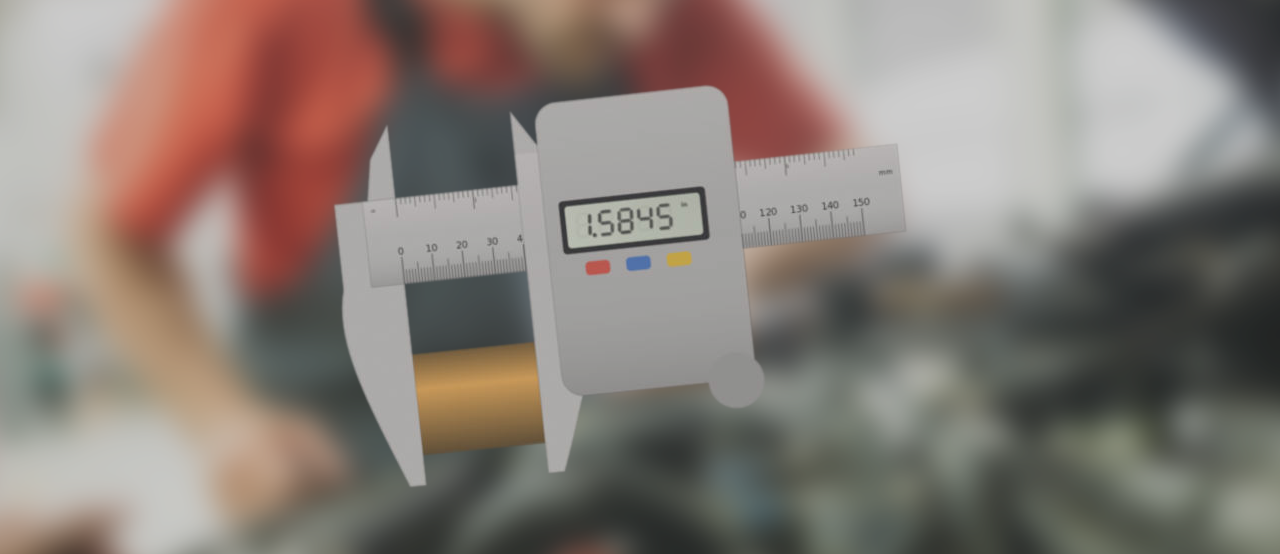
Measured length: 1.5845 in
